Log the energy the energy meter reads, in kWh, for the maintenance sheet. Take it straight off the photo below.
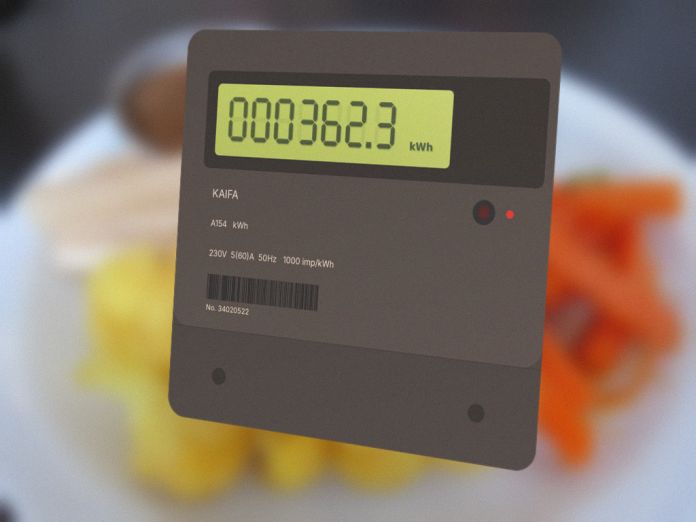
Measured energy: 362.3 kWh
